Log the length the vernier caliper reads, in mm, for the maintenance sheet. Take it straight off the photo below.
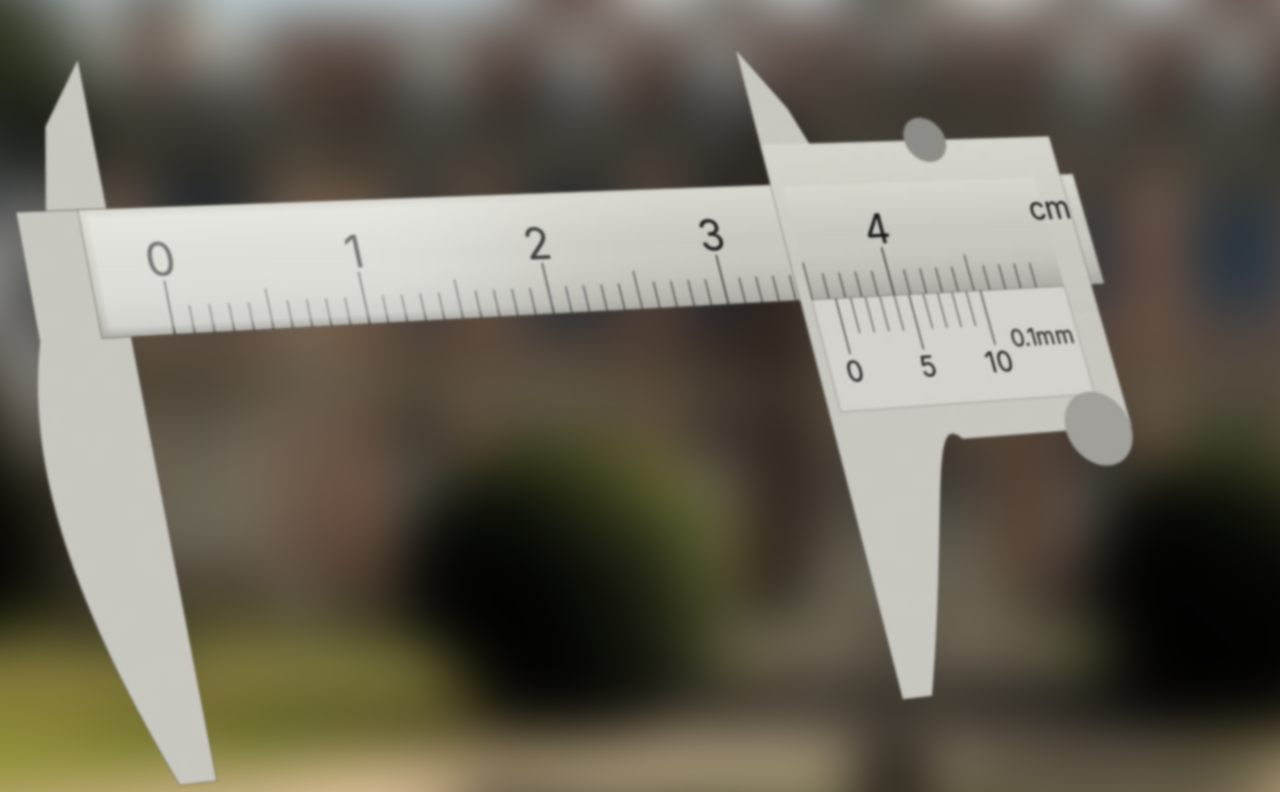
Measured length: 36.4 mm
